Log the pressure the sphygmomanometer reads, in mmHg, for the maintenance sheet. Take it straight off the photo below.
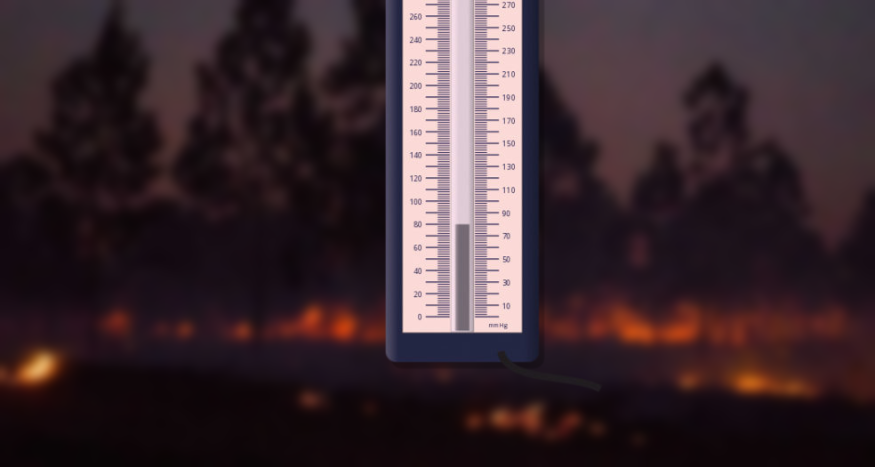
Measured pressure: 80 mmHg
